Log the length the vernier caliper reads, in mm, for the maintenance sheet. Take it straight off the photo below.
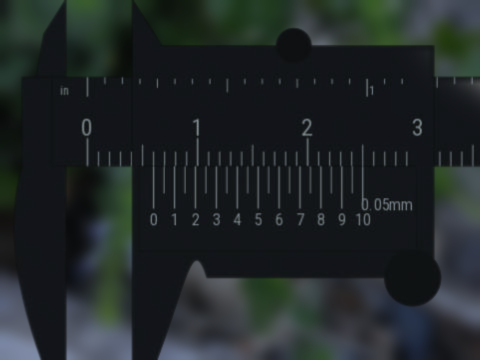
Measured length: 6.0 mm
